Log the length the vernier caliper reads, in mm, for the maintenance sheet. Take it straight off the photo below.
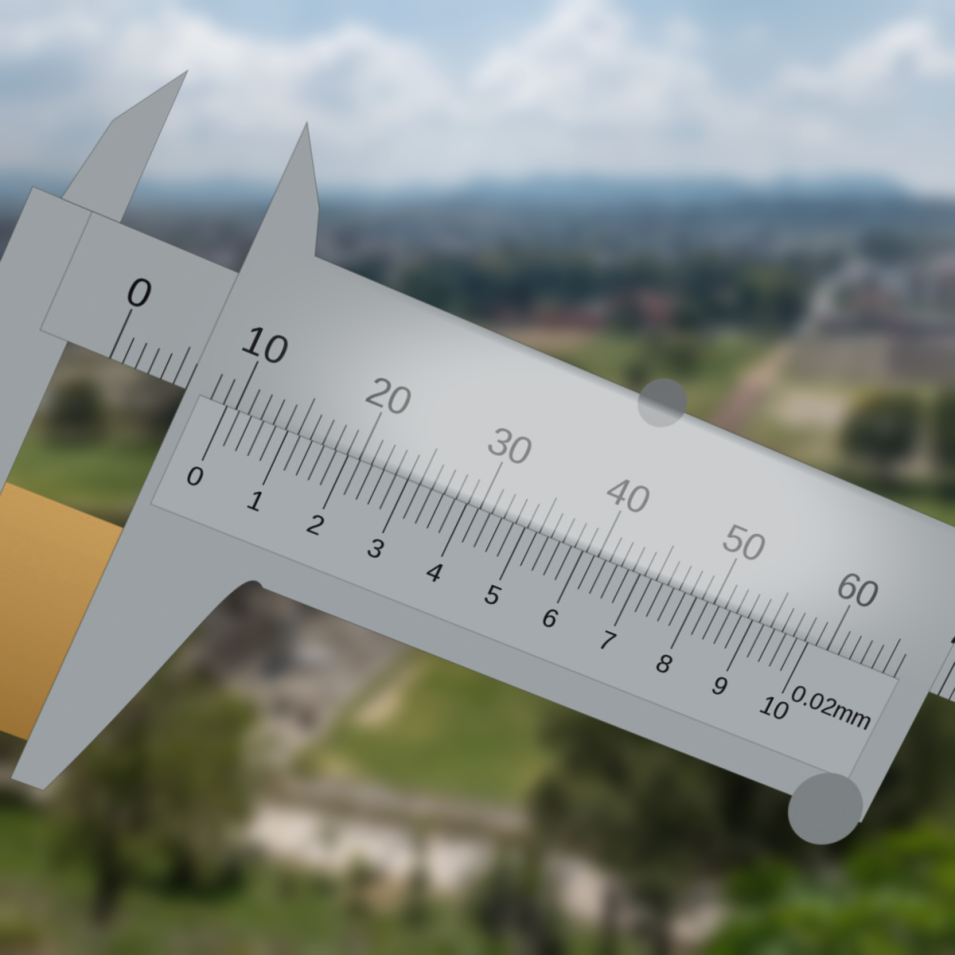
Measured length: 9.3 mm
